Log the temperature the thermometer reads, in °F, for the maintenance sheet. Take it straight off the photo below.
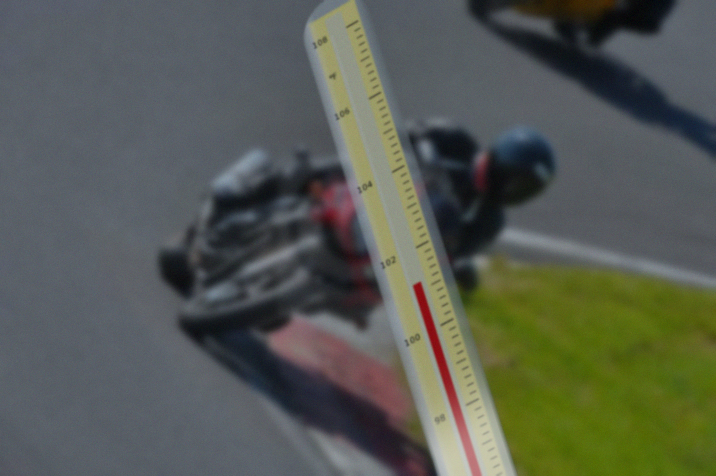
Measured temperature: 101.2 °F
